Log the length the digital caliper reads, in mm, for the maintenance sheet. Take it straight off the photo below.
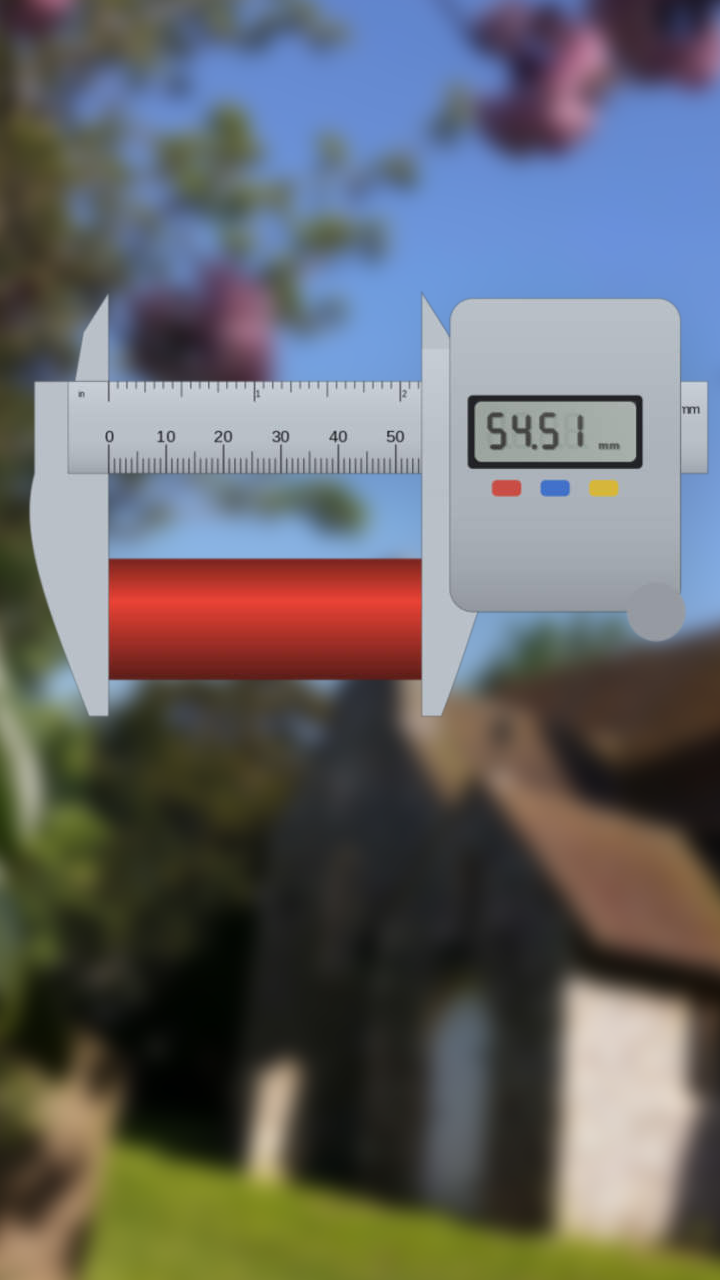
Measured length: 54.51 mm
